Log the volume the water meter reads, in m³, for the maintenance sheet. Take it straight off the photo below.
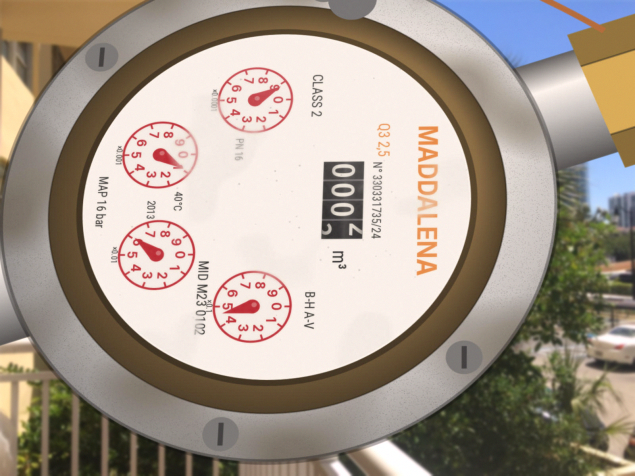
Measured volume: 2.4609 m³
